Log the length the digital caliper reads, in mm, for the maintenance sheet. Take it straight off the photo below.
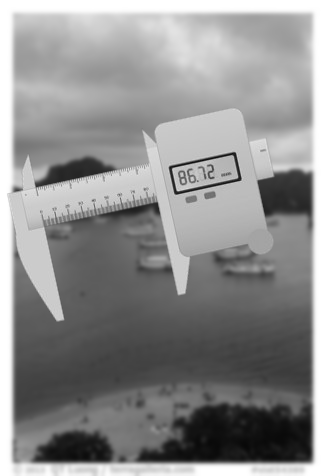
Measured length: 86.72 mm
